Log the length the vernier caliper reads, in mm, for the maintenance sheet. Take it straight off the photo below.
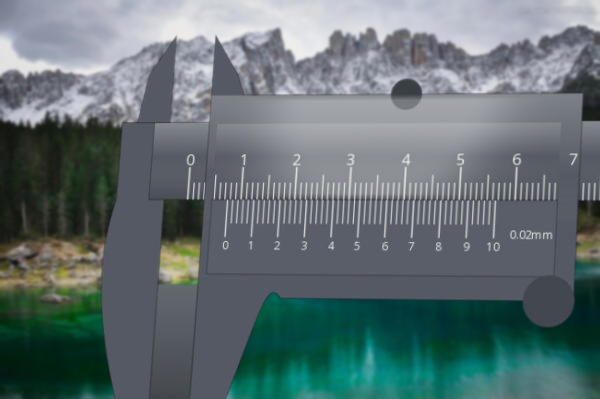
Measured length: 7.5 mm
